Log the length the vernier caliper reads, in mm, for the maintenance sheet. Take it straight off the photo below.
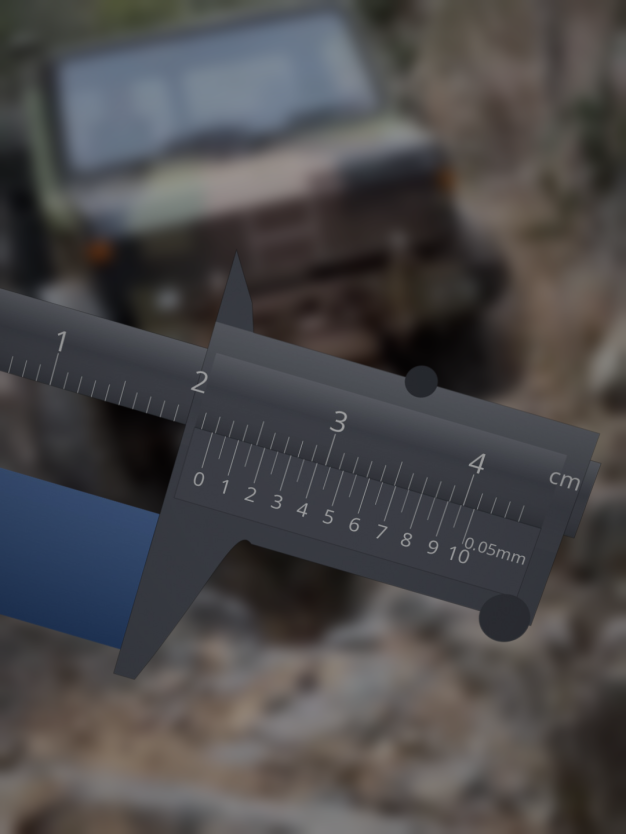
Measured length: 21.8 mm
